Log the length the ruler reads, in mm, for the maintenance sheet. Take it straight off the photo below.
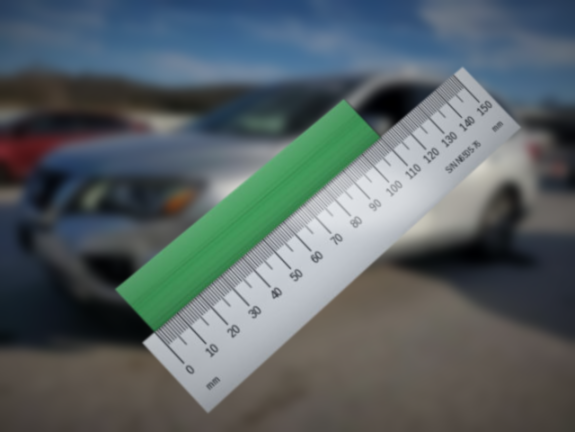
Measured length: 110 mm
